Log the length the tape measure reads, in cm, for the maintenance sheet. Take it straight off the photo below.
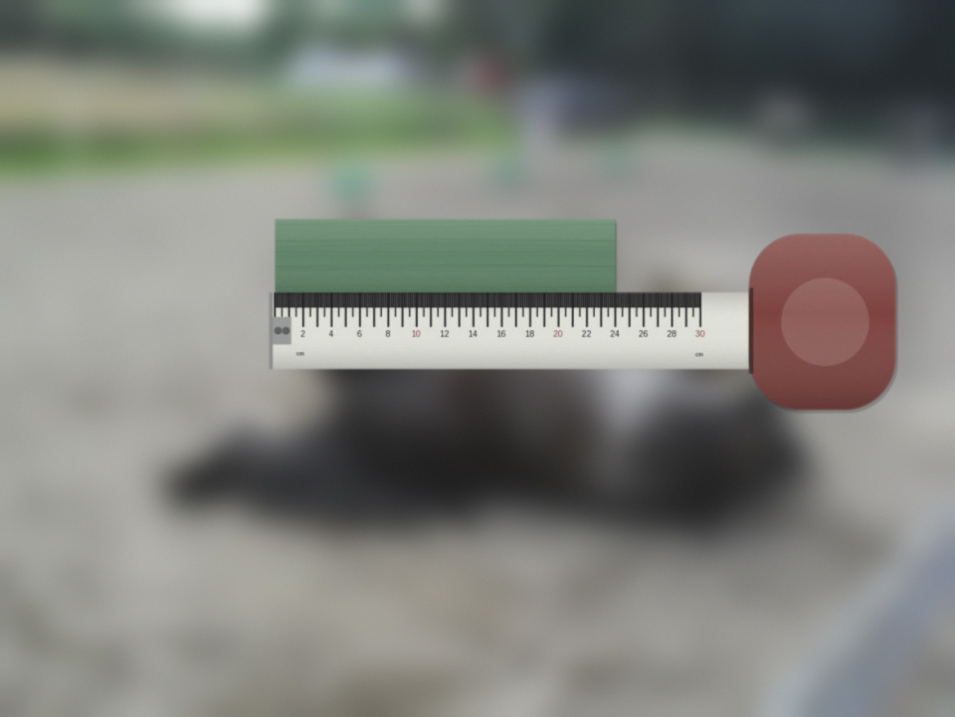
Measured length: 24 cm
